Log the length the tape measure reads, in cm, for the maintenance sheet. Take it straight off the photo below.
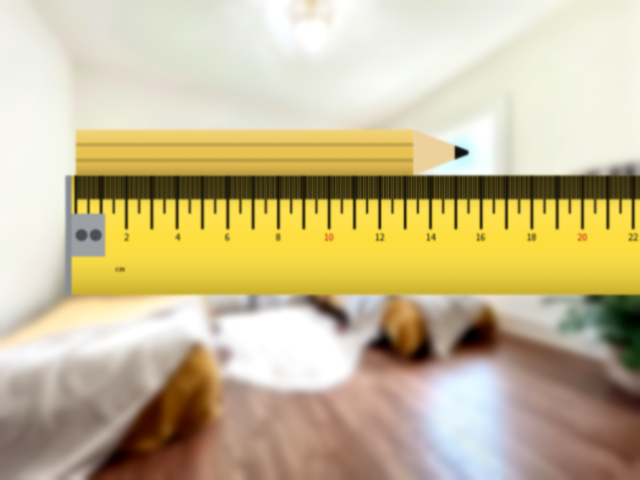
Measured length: 15.5 cm
